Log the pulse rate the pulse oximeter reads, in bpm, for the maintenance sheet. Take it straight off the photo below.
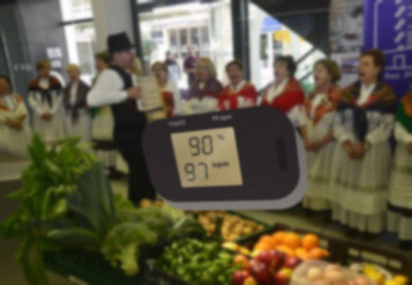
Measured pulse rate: 97 bpm
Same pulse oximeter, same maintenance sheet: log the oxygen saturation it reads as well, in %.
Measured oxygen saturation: 90 %
